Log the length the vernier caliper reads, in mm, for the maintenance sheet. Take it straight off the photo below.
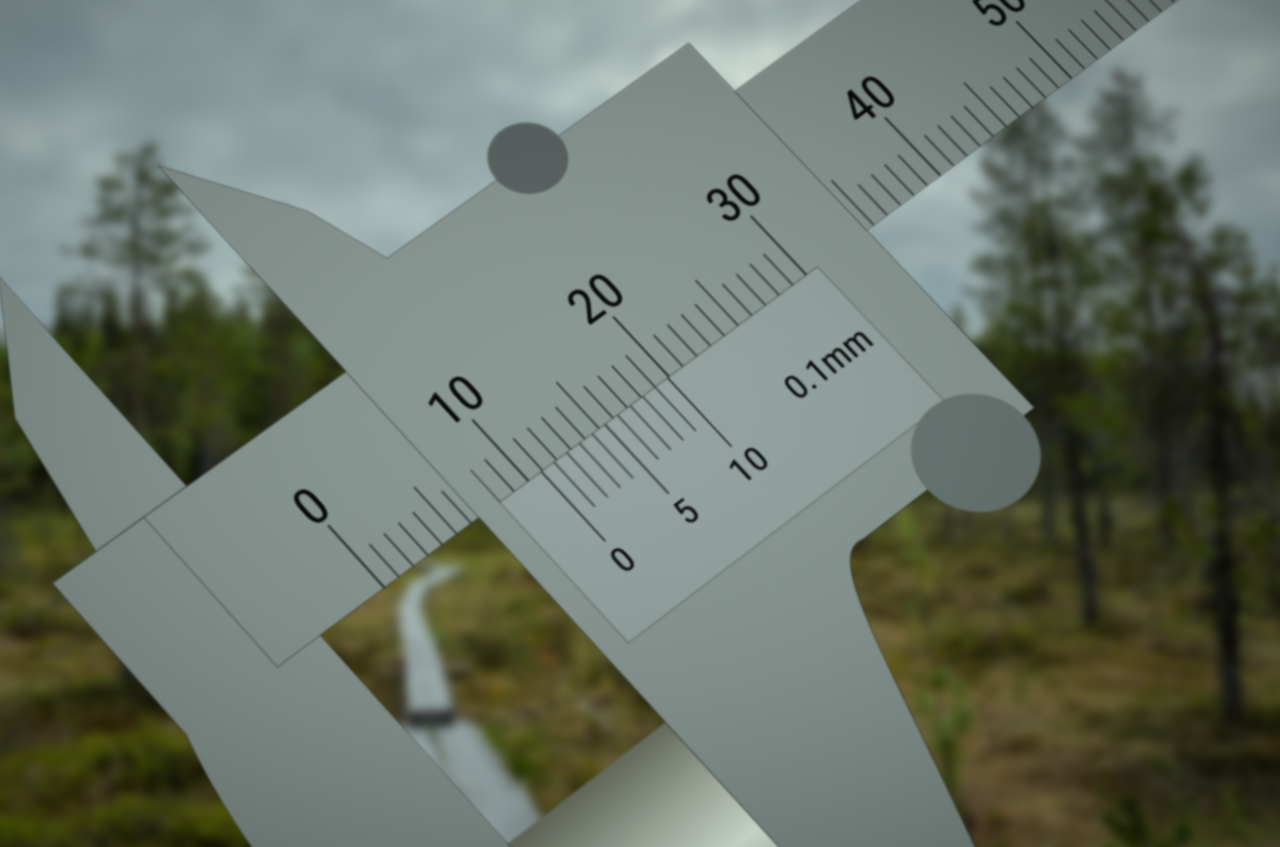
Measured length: 10.9 mm
